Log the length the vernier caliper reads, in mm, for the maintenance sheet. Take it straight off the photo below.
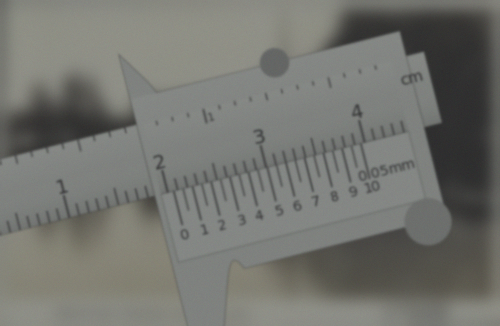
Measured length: 20.6 mm
